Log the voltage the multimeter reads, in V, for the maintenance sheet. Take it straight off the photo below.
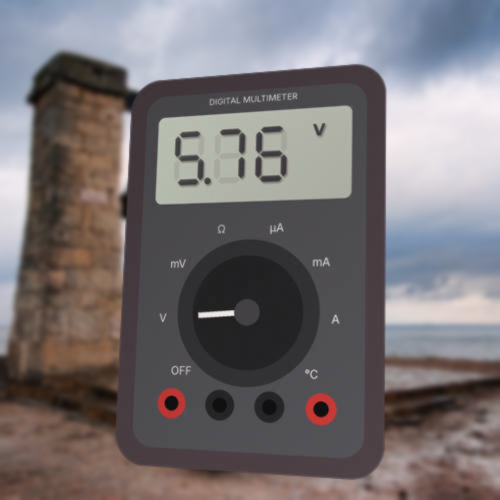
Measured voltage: 5.76 V
